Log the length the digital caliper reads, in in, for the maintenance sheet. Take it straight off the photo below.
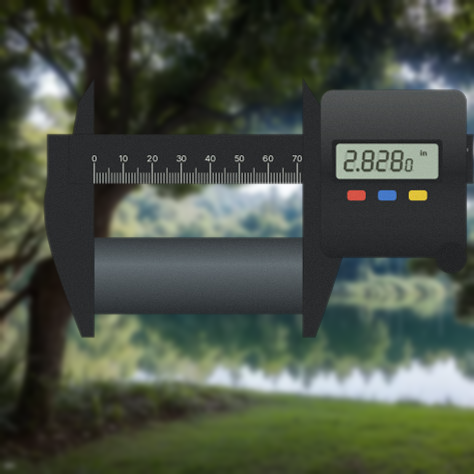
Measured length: 2.8280 in
